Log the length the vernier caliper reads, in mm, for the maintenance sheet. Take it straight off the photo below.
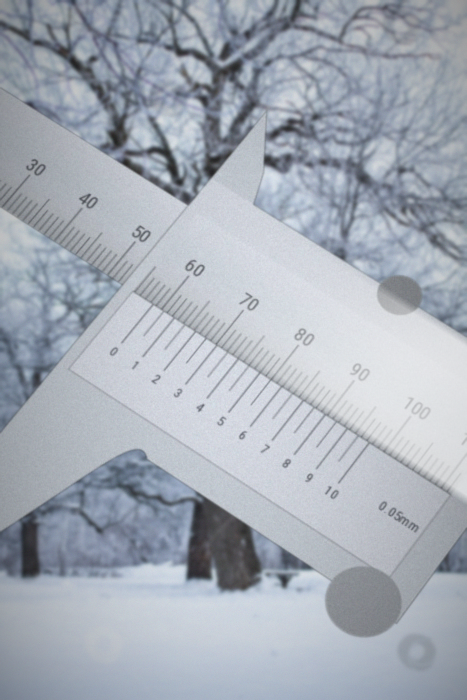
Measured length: 58.5 mm
